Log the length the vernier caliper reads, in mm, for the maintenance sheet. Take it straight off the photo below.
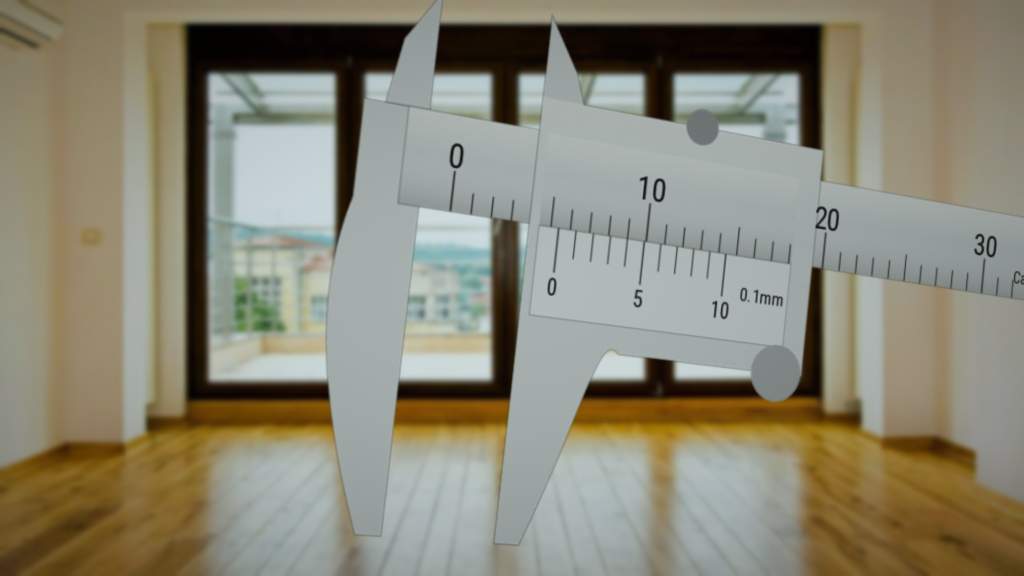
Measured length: 5.4 mm
